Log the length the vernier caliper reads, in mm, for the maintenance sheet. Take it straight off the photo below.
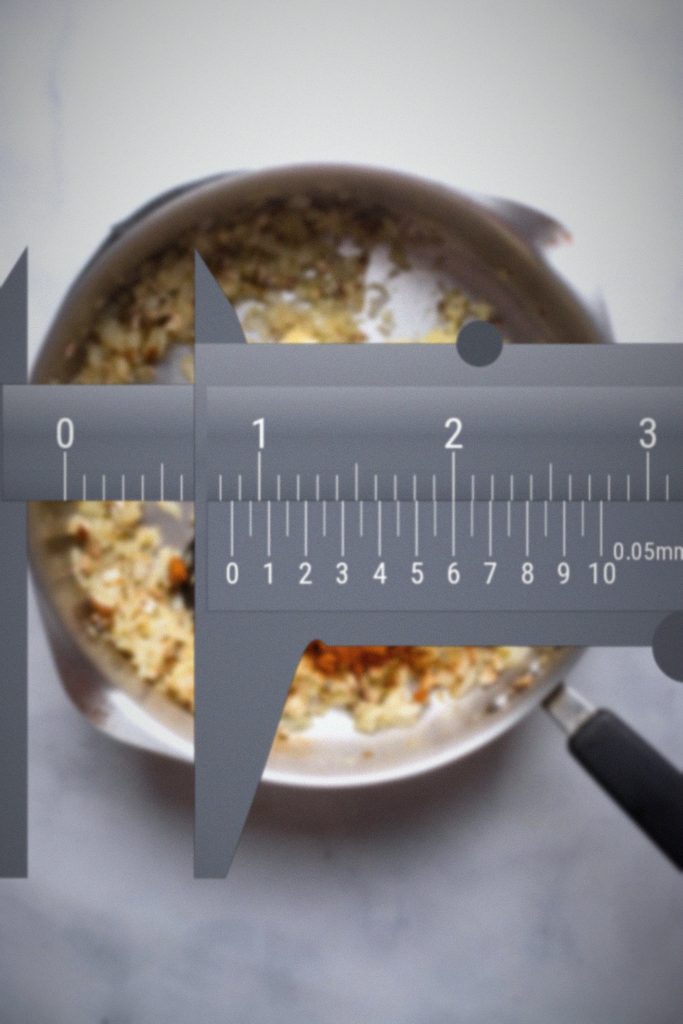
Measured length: 8.6 mm
